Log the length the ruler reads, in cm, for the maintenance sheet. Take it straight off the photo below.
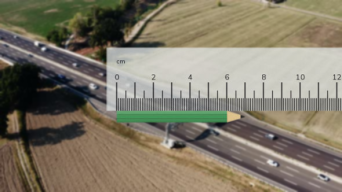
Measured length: 7 cm
